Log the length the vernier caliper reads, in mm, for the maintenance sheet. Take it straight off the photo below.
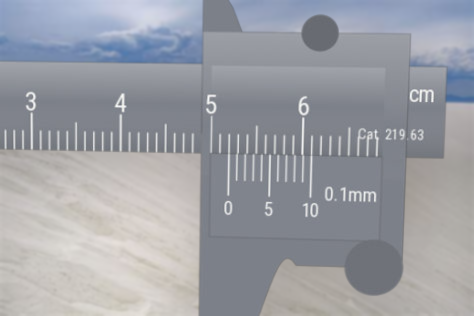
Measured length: 52.0 mm
